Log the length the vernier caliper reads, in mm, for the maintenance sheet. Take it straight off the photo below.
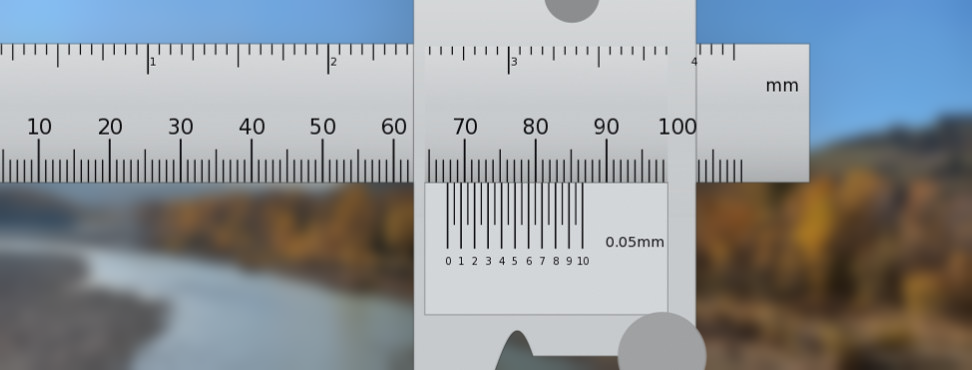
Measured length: 67.6 mm
